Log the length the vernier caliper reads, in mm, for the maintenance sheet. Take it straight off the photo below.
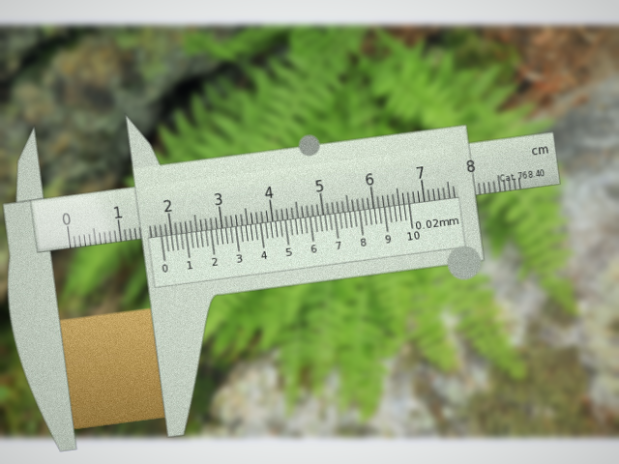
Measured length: 18.0 mm
